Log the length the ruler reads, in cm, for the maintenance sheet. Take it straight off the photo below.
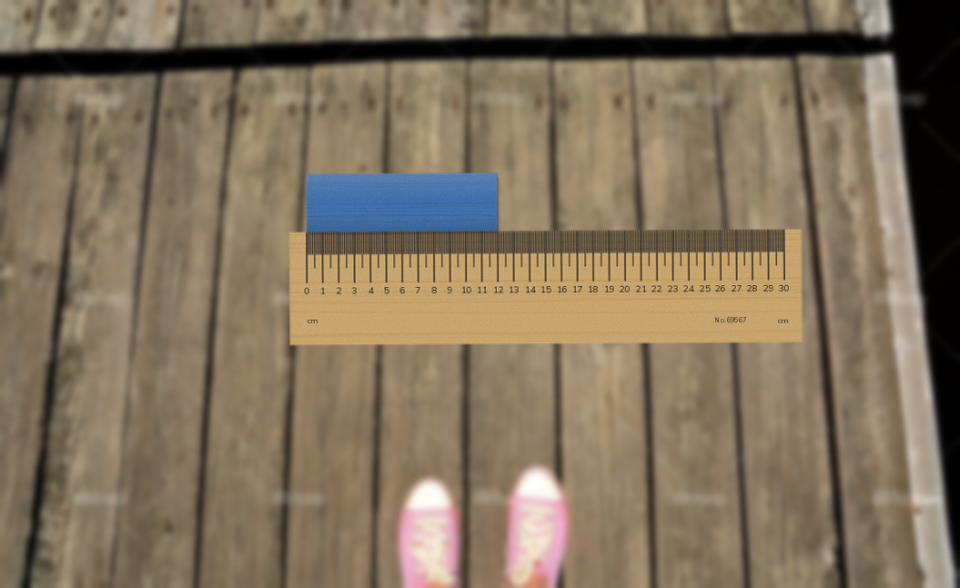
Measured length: 12 cm
